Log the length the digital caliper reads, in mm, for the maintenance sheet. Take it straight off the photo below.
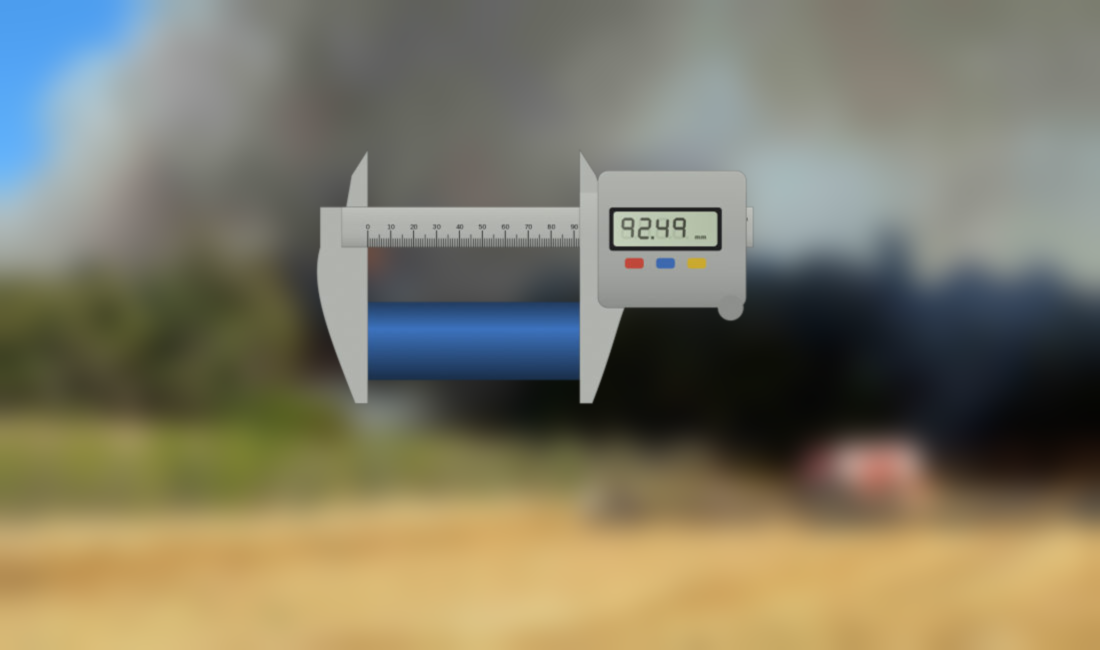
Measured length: 92.49 mm
